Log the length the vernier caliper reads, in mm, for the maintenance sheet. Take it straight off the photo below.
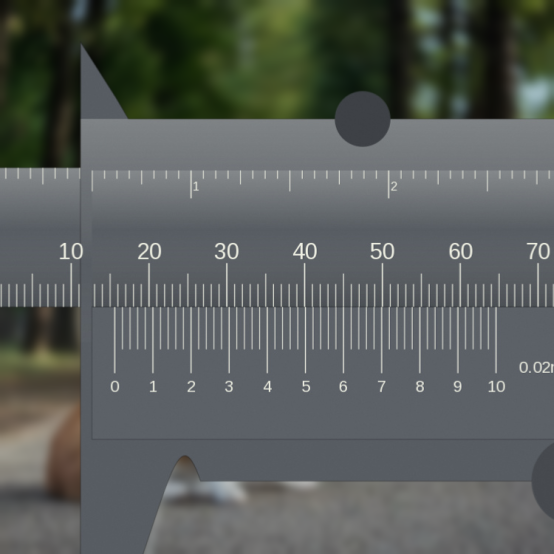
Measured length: 15.6 mm
